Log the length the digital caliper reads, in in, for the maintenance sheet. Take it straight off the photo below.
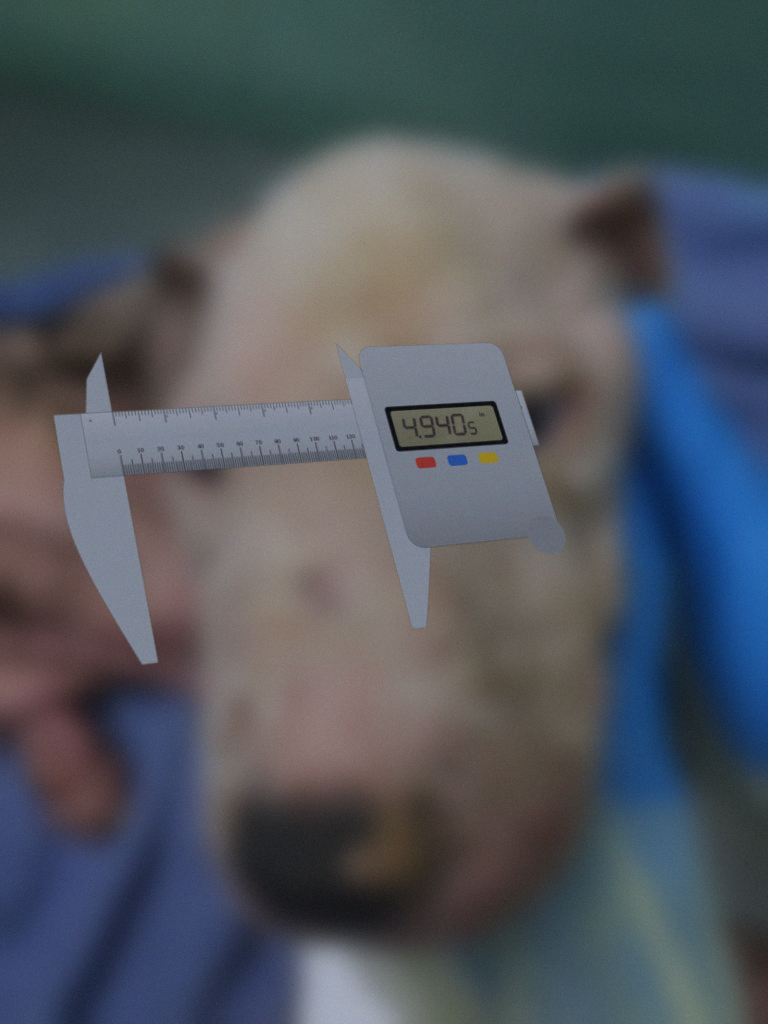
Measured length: 4.9405 in
